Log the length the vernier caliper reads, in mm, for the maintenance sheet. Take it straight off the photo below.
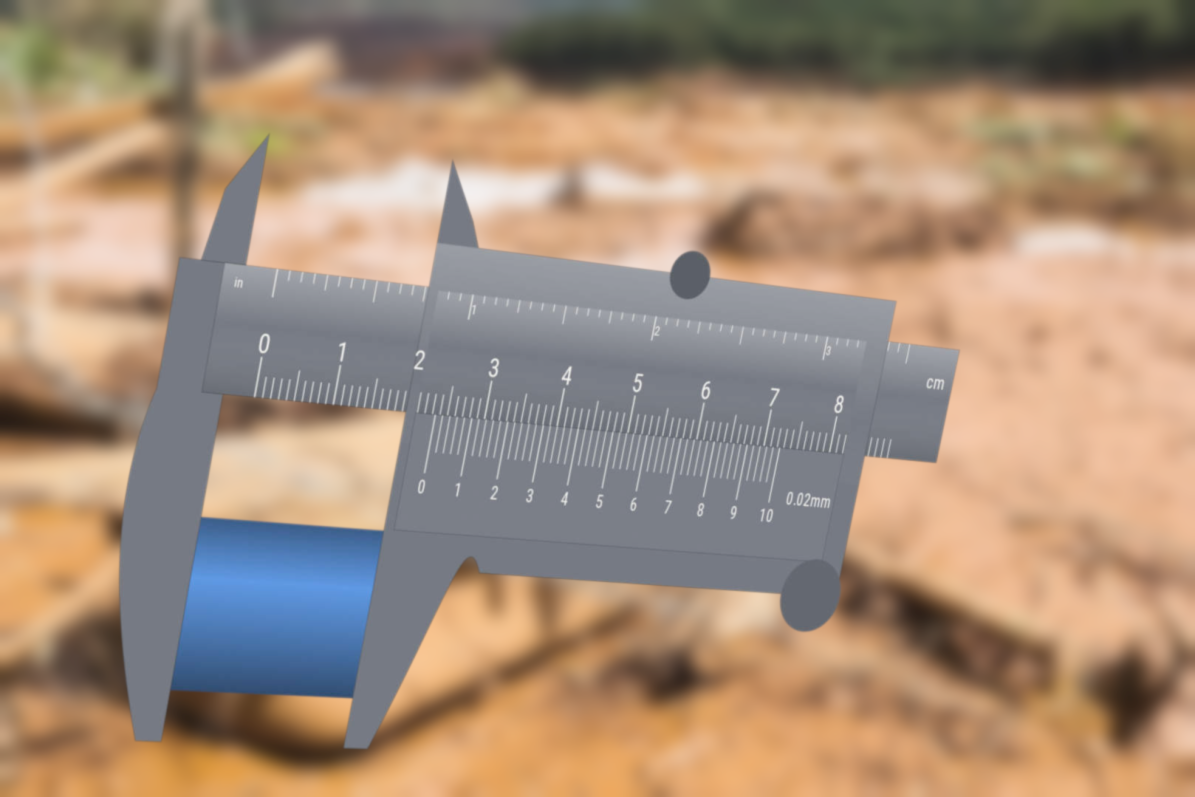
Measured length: 23.4 mm
